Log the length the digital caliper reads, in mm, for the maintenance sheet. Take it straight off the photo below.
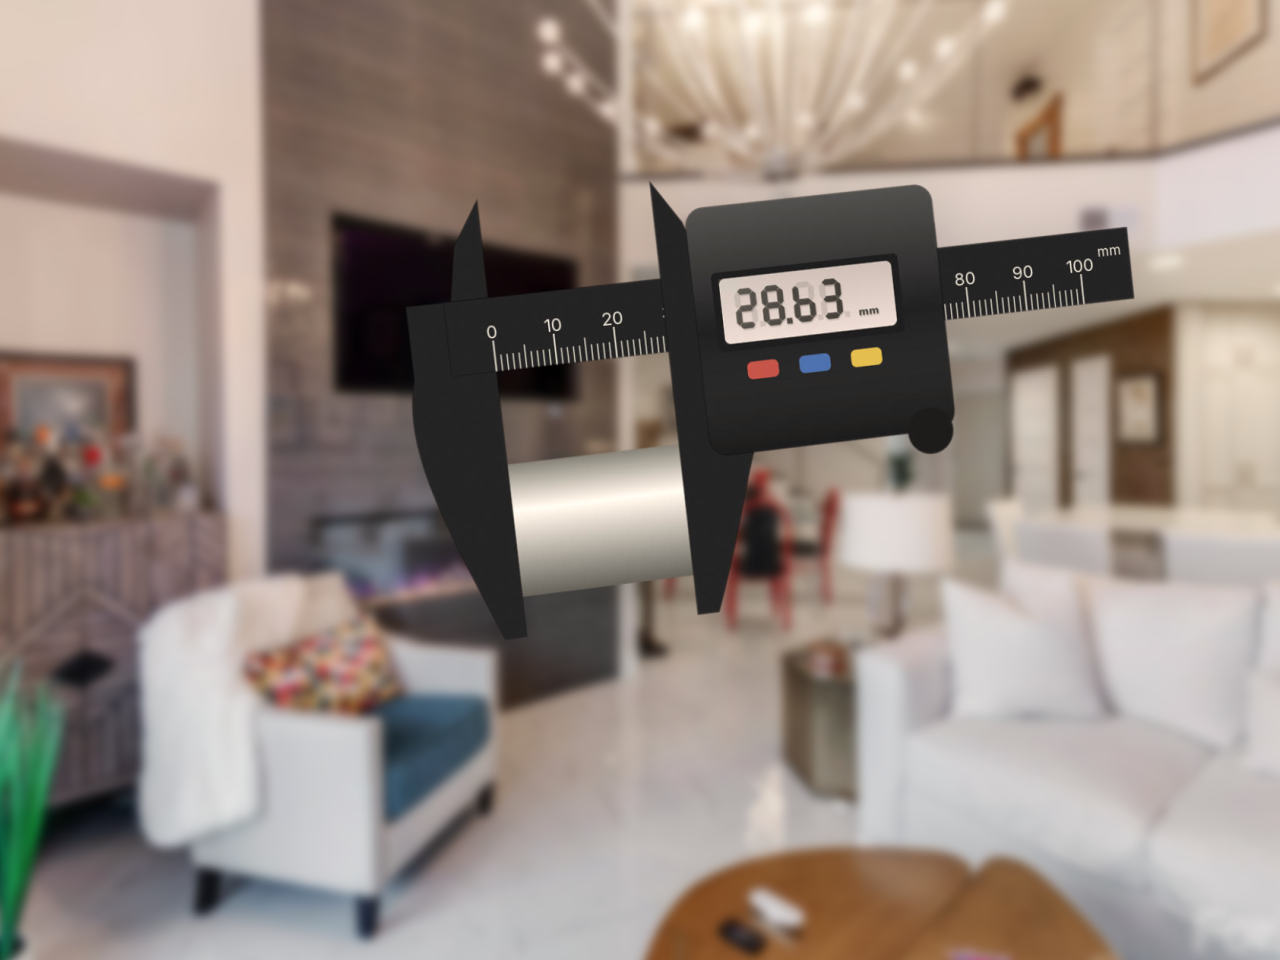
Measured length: 28.63 mm
